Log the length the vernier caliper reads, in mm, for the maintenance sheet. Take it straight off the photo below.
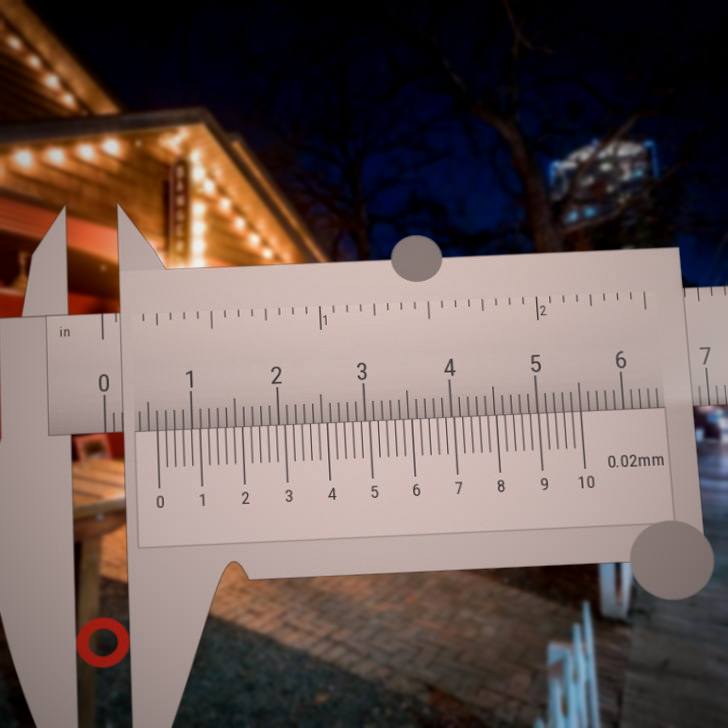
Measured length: 6.0 mm
